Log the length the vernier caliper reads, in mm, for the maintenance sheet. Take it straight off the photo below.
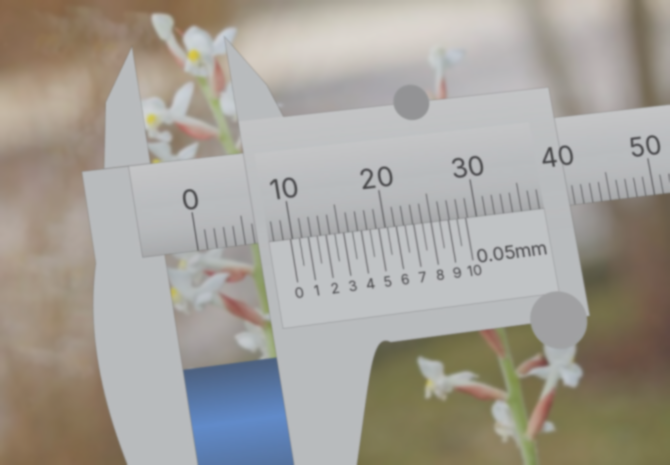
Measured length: 9.8 mm
